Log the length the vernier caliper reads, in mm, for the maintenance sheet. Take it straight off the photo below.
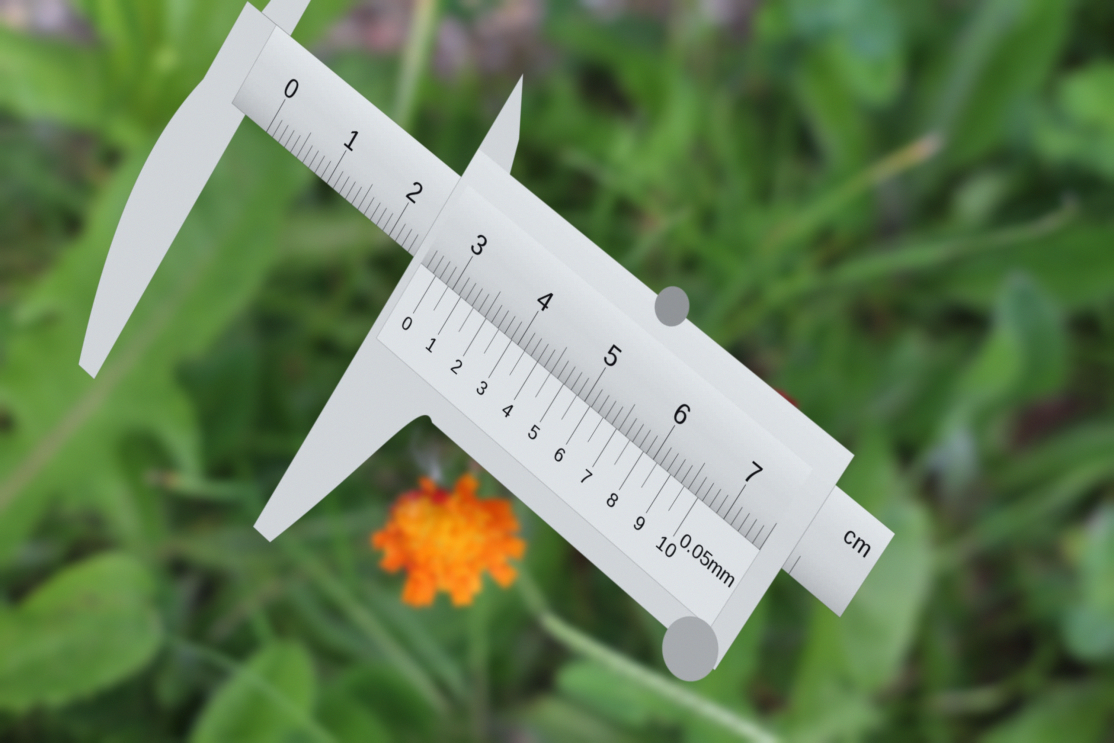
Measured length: 27.4 mm
